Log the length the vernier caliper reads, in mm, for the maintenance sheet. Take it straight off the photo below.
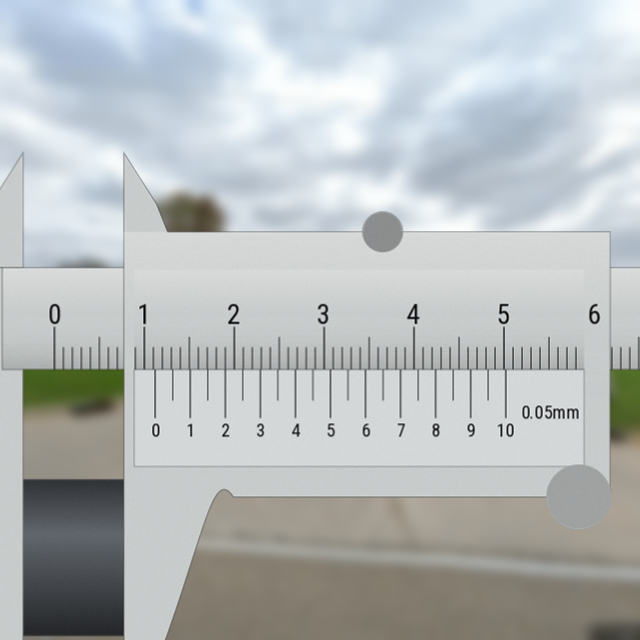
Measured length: 11.2 mm
